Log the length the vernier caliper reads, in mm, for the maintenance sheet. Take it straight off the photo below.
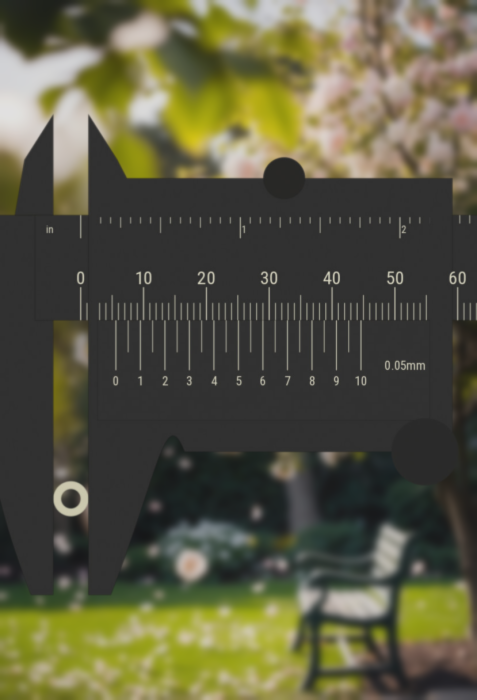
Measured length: 5.6 mm
